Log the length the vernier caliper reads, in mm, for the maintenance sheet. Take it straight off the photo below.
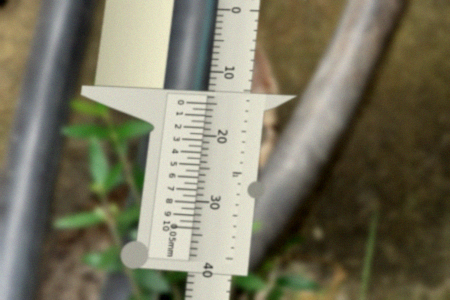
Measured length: 15.0 mm
